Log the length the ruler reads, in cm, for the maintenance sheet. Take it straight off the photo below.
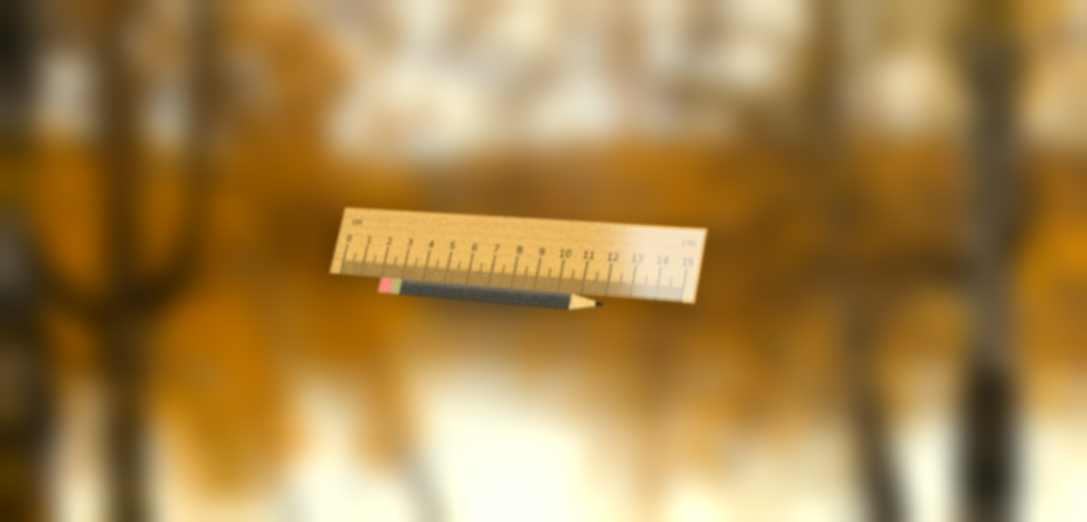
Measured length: 10 cm
